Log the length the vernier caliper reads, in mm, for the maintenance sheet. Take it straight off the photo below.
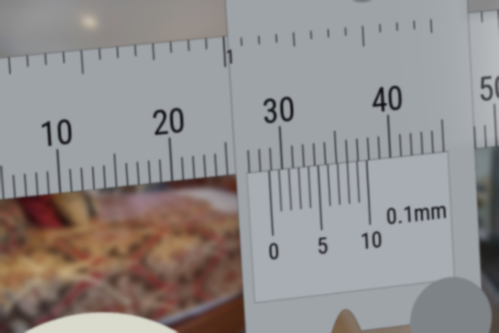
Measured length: 28.8 mm
